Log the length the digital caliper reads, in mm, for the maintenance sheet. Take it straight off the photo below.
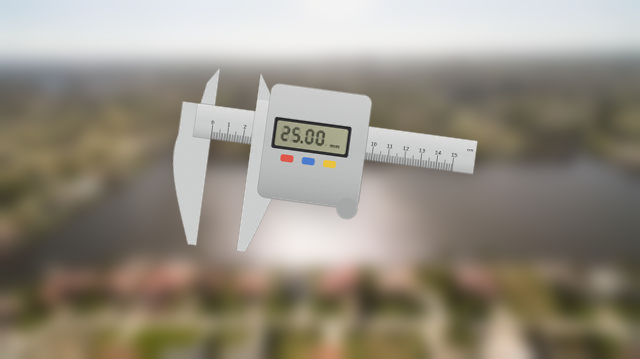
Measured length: 25.00 mm
